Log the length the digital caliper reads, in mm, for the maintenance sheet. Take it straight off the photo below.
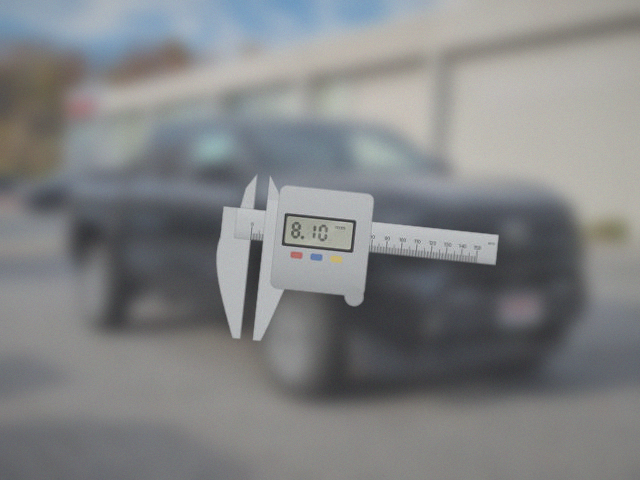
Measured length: 8.10 mm
